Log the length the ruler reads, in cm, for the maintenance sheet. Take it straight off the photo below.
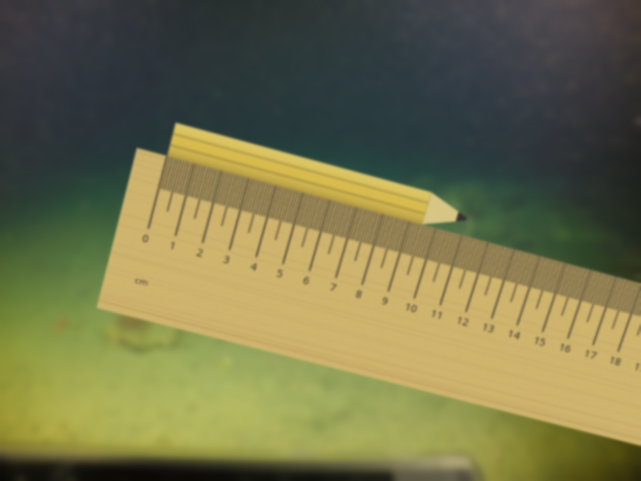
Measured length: 11 cm
